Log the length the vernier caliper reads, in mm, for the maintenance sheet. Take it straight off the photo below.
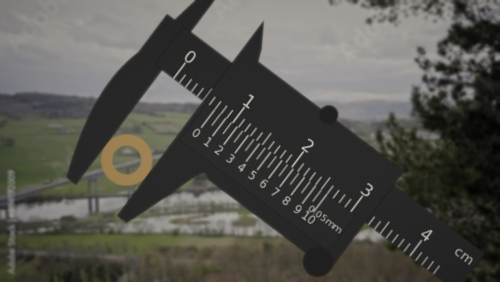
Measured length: 7.0 mm
